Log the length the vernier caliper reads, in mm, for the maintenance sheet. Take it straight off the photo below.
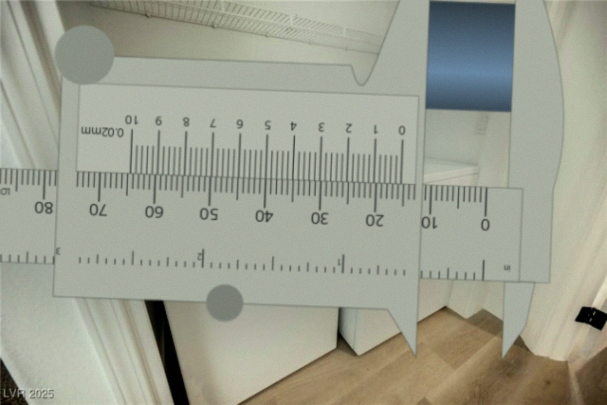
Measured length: 15.5 mm
